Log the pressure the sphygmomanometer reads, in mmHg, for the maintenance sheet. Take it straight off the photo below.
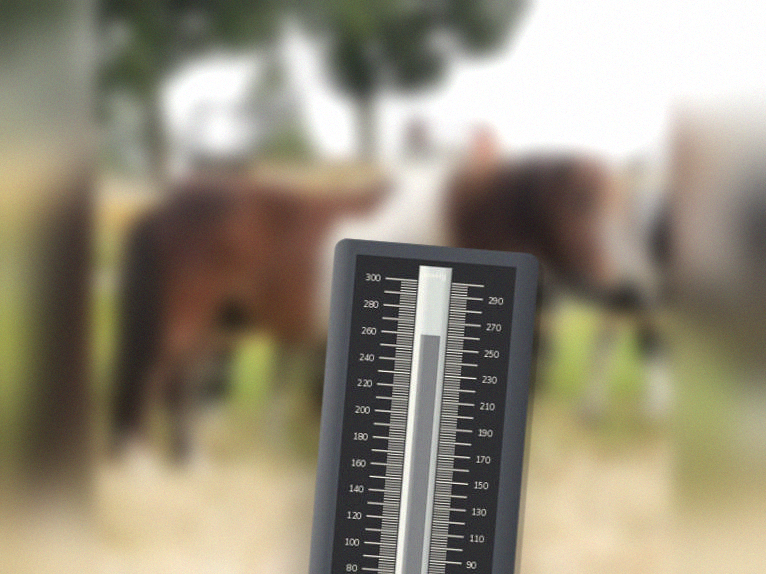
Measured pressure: 260 mmHg
